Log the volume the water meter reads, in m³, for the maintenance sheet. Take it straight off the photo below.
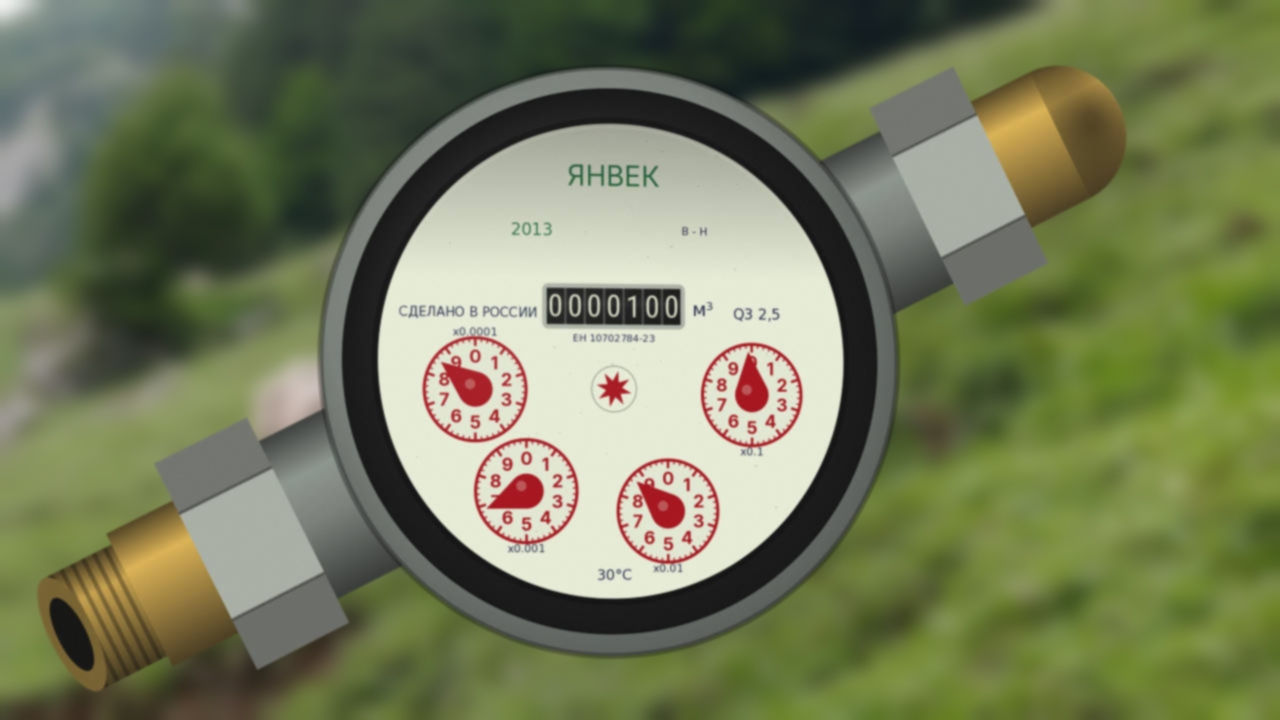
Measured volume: 99.9868 m³
